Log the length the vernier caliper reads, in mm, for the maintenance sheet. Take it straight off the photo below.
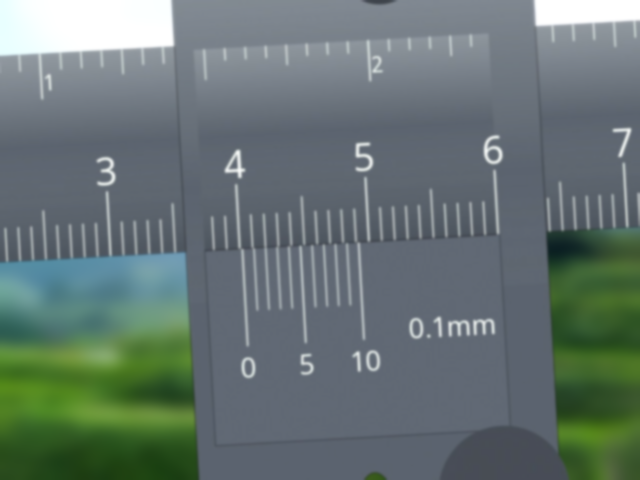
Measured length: 40.2 mm
